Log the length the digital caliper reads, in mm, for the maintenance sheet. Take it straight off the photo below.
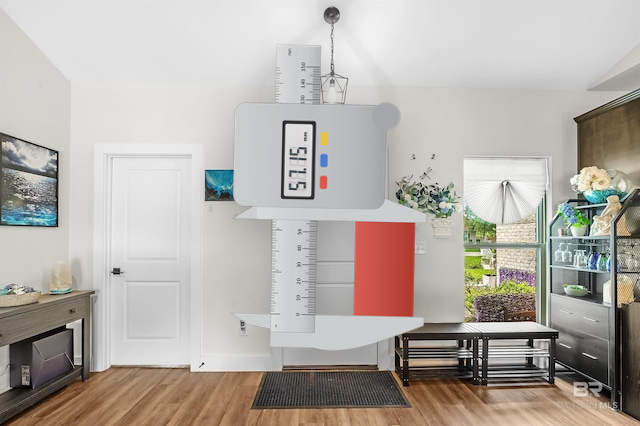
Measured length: 57.15 mm
